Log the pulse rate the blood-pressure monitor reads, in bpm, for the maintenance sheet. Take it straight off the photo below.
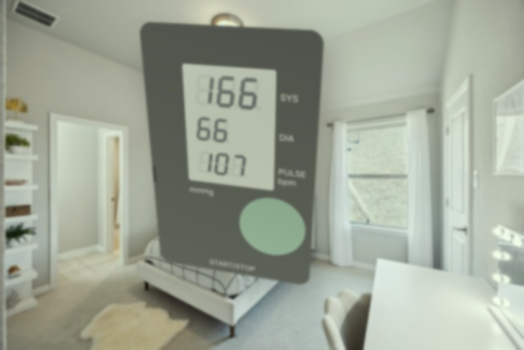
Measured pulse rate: 107 bpm
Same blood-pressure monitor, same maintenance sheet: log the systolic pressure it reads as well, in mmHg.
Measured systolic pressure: 166 mmHg
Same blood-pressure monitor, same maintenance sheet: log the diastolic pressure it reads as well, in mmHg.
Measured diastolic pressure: 66 mmHg
